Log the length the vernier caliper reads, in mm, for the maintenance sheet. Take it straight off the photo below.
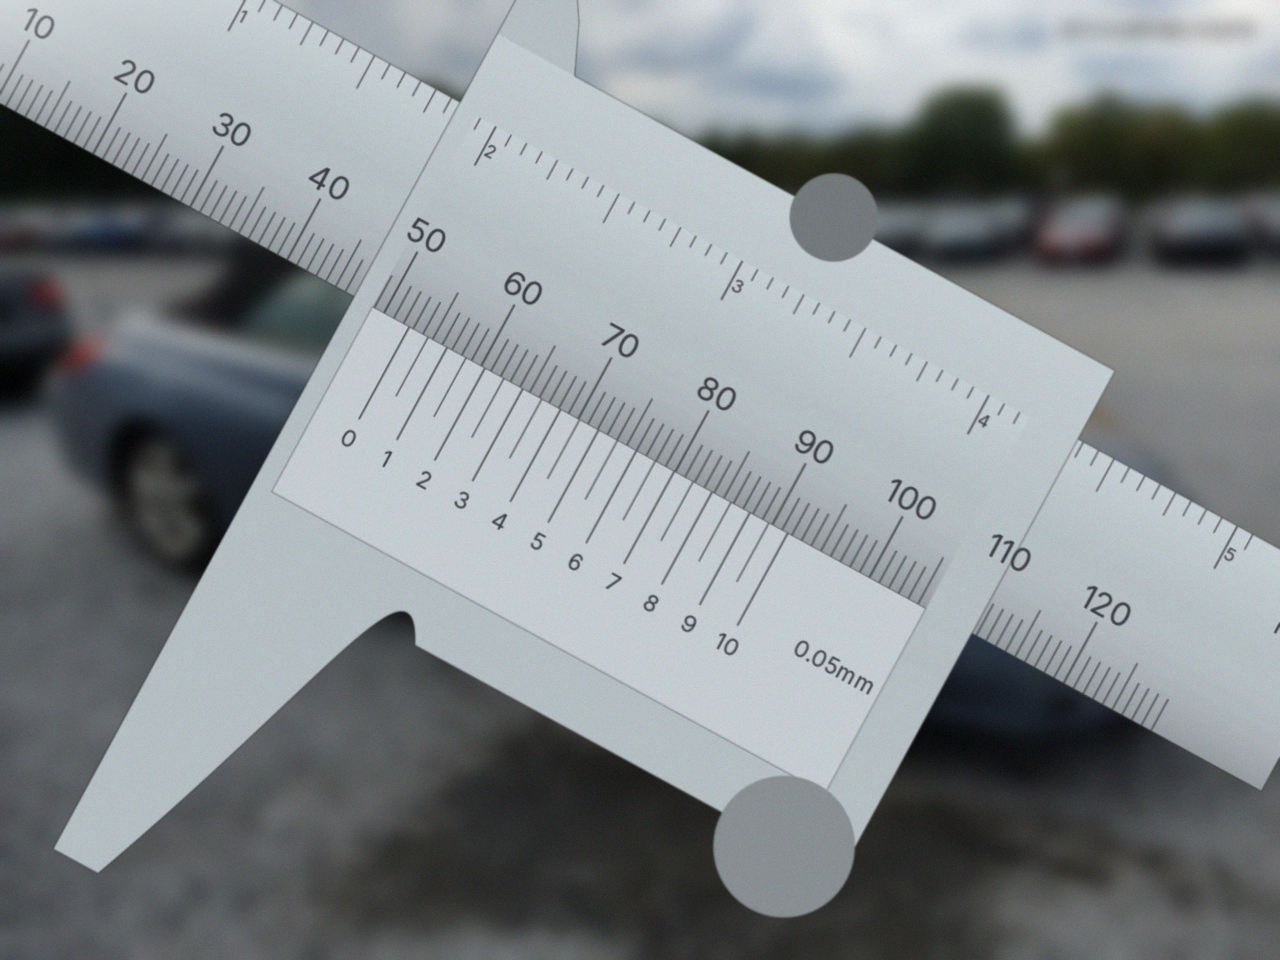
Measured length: 52.6 mm
